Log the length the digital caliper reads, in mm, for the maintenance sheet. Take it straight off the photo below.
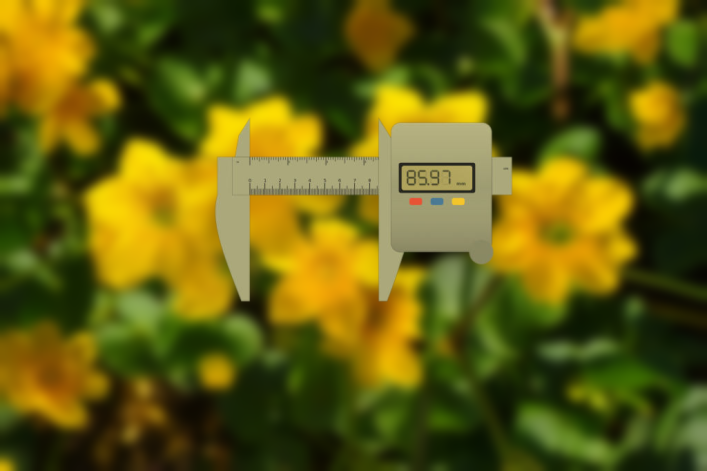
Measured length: 85.97 mm
